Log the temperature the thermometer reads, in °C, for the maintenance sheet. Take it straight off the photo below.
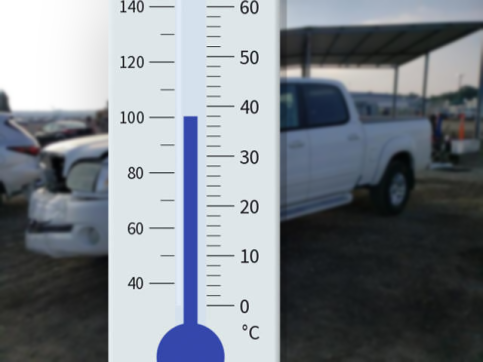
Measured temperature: 38 °C
